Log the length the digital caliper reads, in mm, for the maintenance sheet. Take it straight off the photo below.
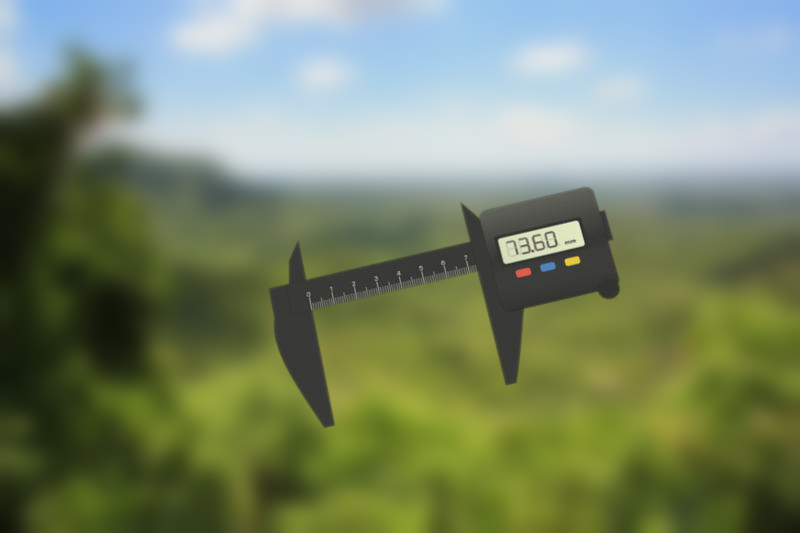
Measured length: 73.60 mm
